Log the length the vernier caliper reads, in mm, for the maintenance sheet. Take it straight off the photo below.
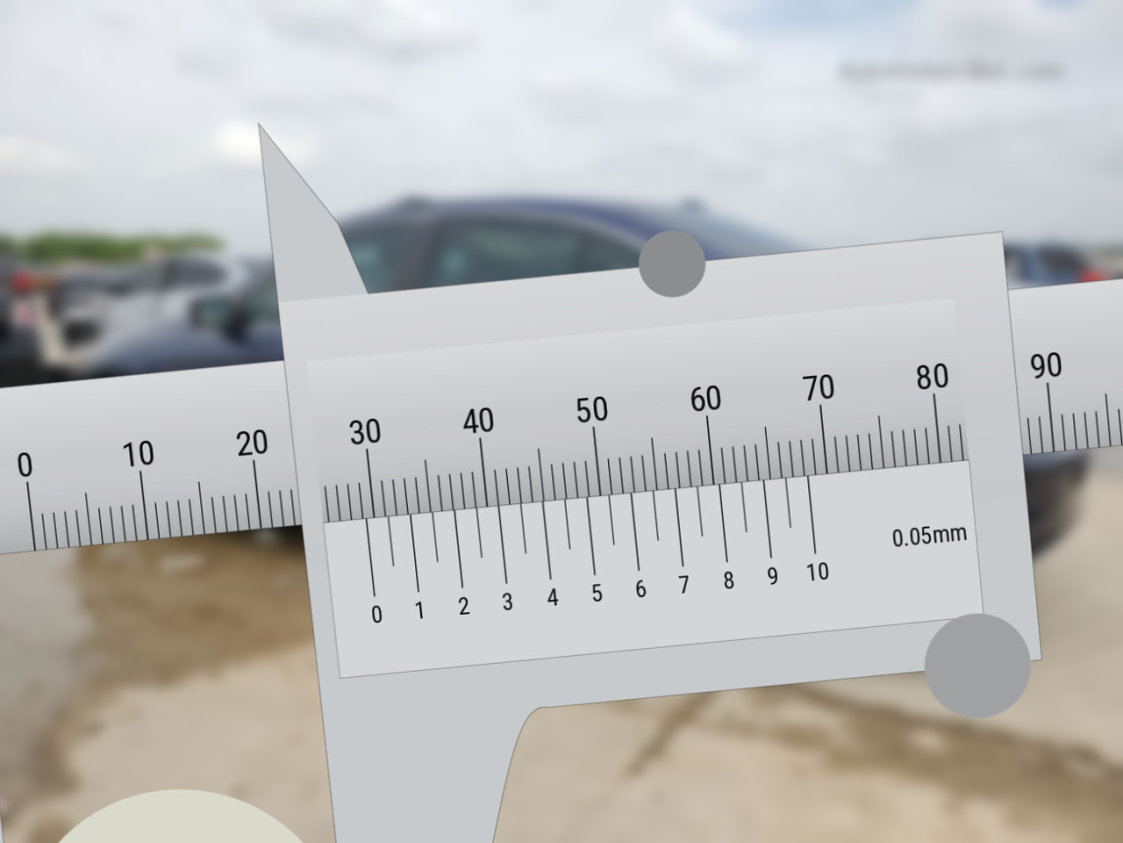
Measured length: 29.3 mm
